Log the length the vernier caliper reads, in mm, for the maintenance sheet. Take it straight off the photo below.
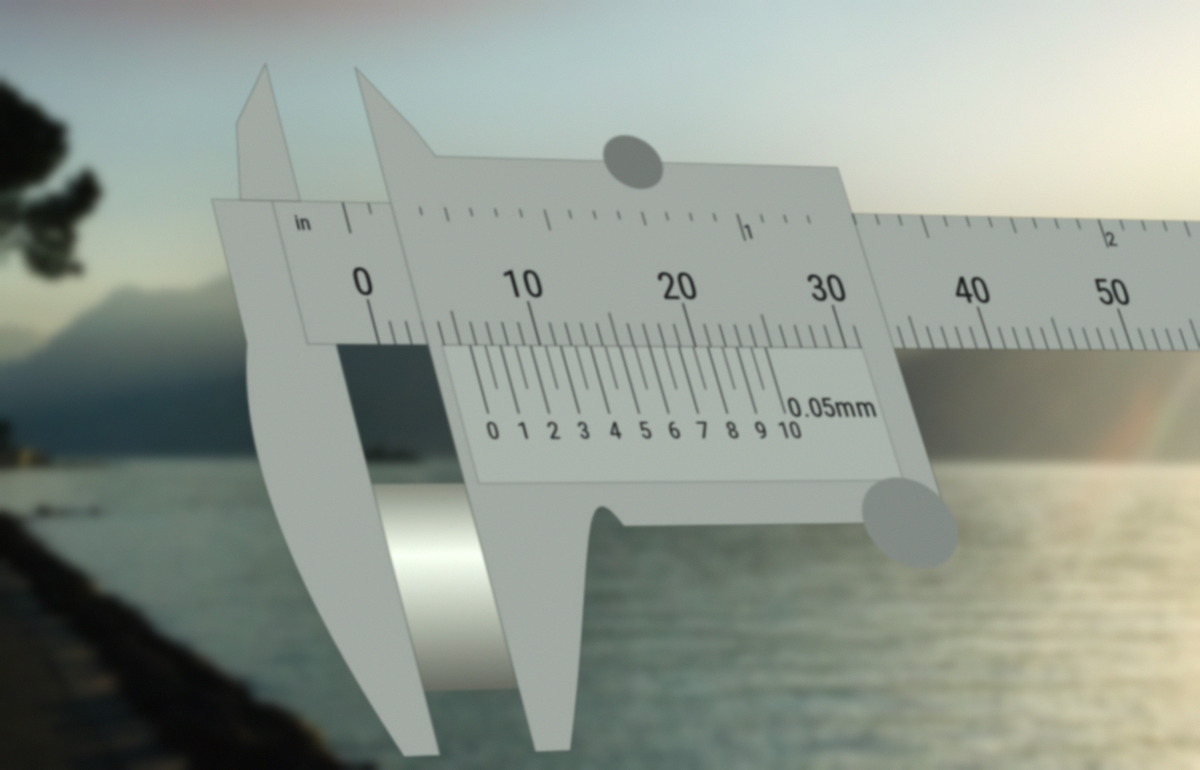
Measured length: 5.6 mm
